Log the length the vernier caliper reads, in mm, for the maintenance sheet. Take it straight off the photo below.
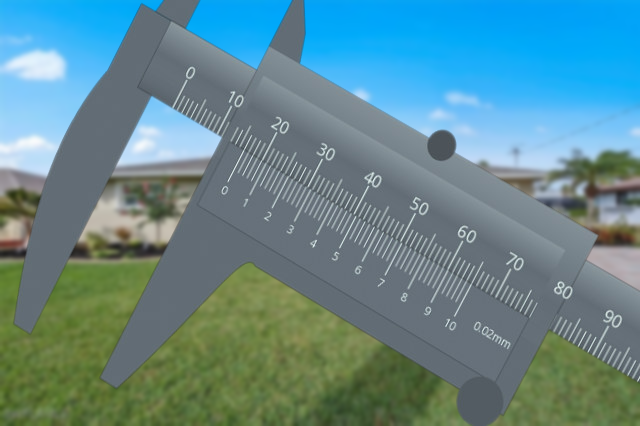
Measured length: 16.0 mm
